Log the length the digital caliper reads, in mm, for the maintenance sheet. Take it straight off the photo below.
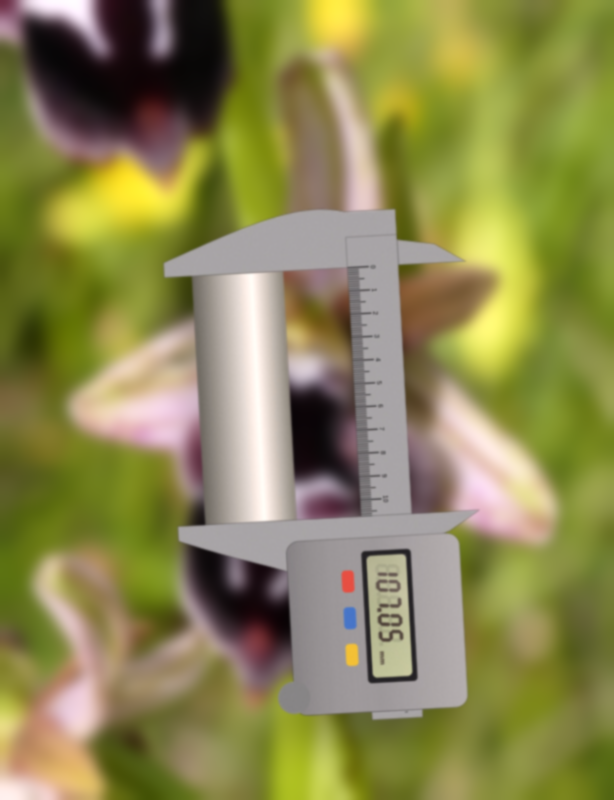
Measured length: 107.05 mm
